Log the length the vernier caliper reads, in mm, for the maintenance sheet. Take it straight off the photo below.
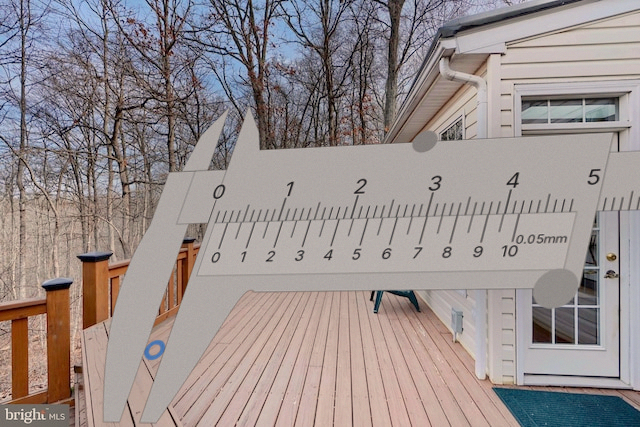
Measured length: 2.8 mm
